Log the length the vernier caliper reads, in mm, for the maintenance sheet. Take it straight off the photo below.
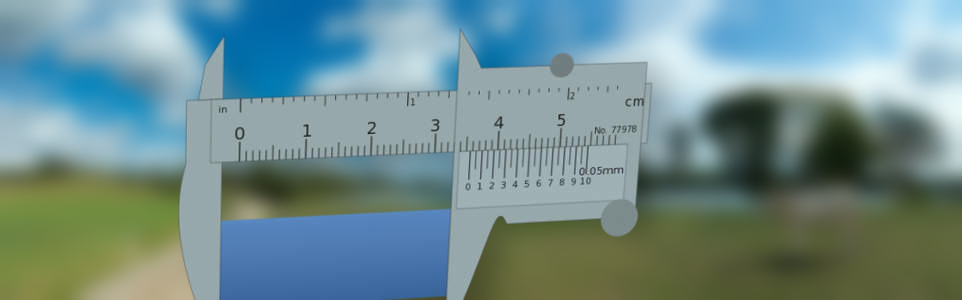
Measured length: 35.6 mm
